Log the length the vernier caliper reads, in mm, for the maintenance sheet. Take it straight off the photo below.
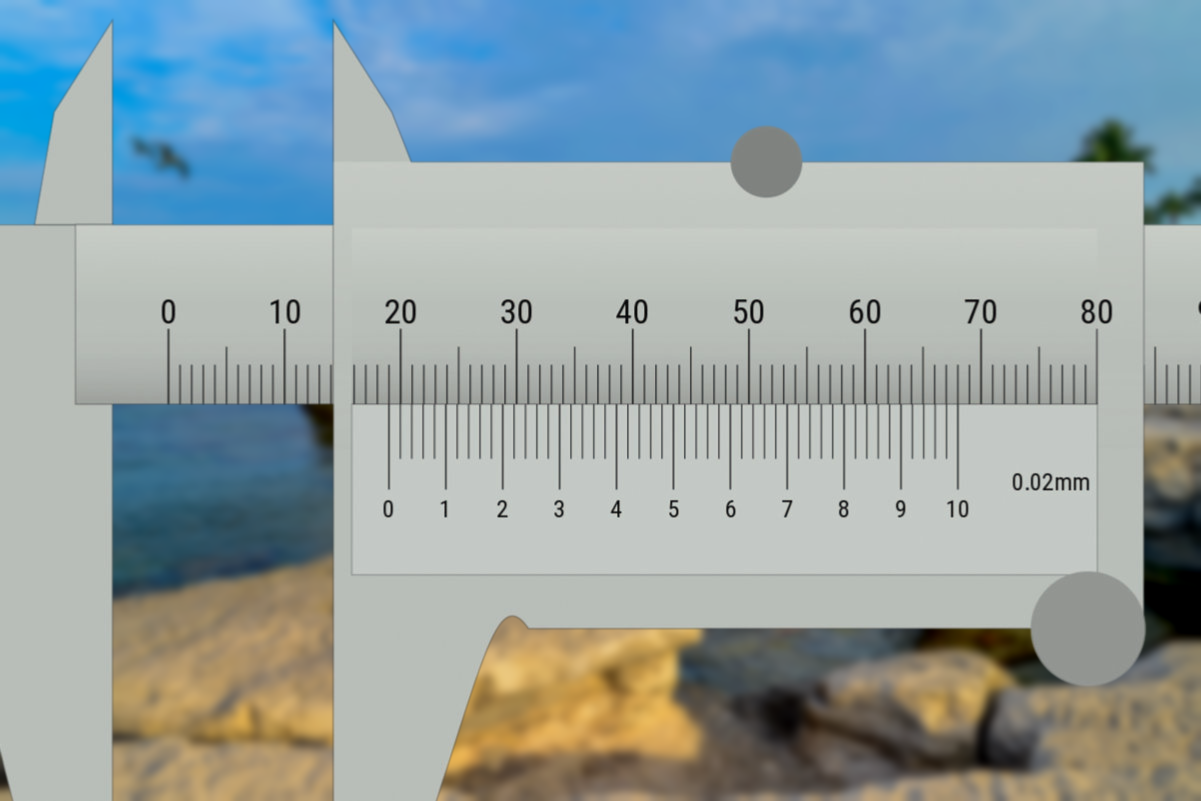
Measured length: 19.0 mm
